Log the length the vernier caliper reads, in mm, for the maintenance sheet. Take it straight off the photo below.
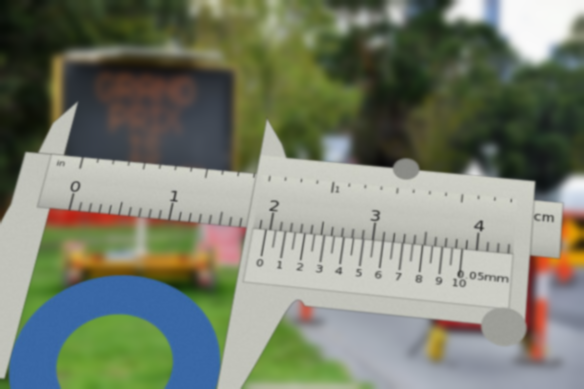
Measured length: 19.6 mm
